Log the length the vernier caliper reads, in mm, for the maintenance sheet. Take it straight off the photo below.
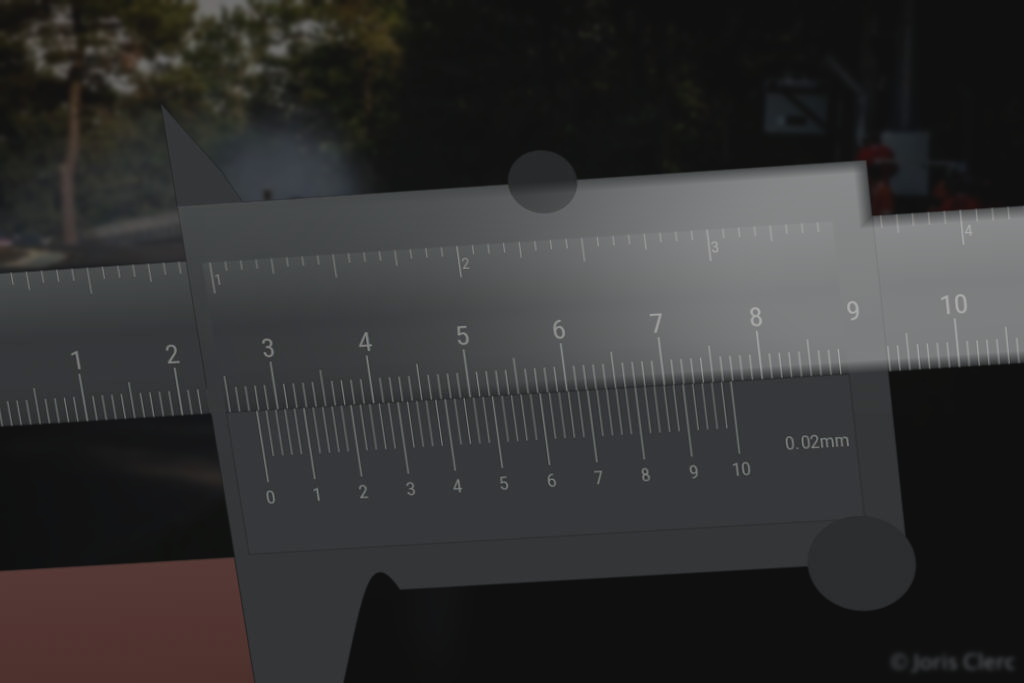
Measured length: 27.8 mm
